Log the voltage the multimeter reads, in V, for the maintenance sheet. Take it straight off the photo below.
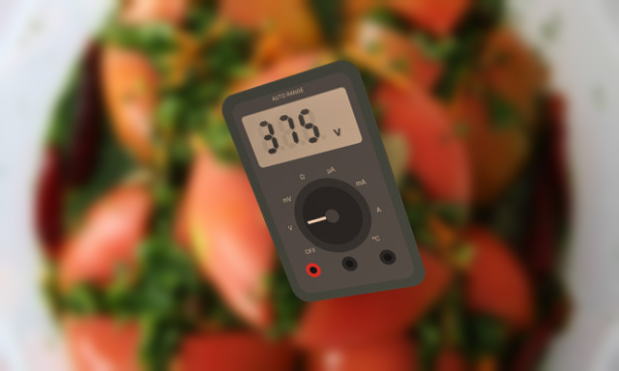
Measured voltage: 375 V
